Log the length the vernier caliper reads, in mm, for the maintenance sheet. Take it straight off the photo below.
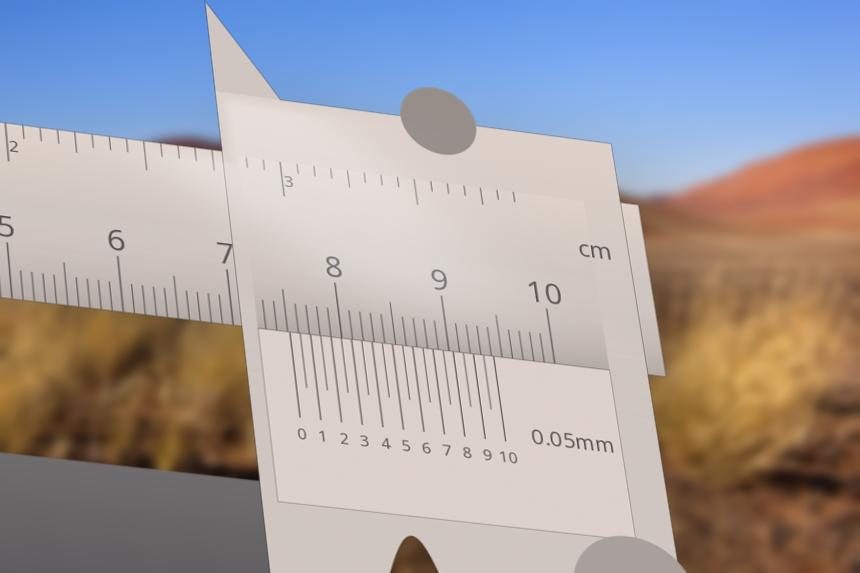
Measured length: 75.2 mm
